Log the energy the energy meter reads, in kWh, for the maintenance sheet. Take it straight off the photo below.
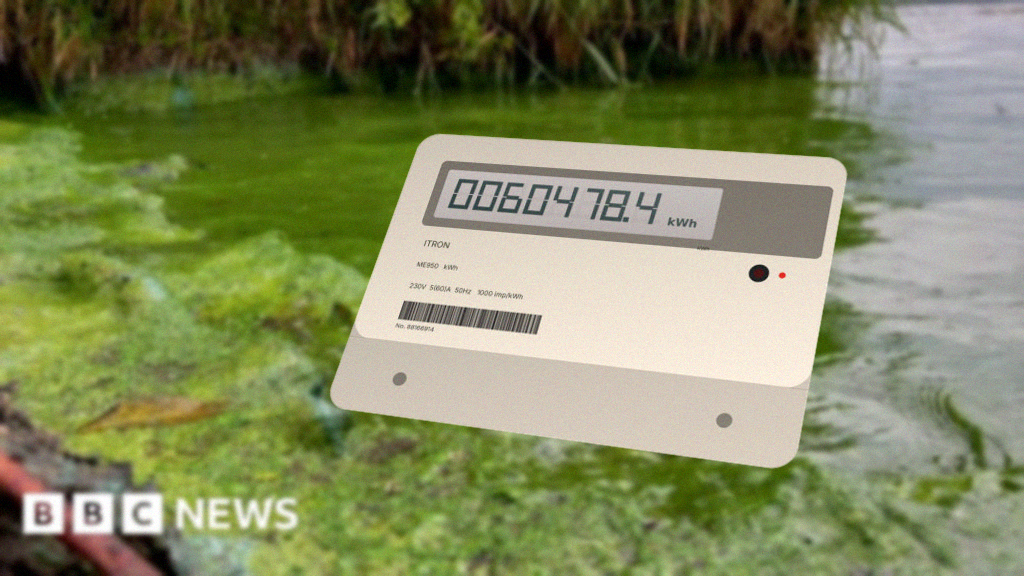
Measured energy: 60478.4 kWh
